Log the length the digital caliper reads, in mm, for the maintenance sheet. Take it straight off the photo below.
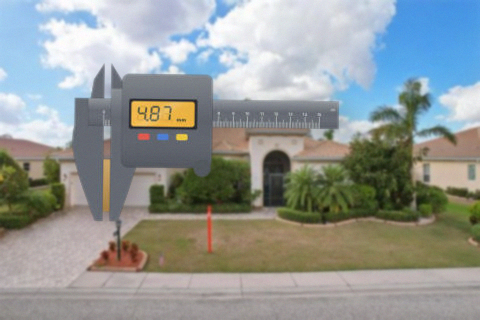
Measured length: 4.87 mm
